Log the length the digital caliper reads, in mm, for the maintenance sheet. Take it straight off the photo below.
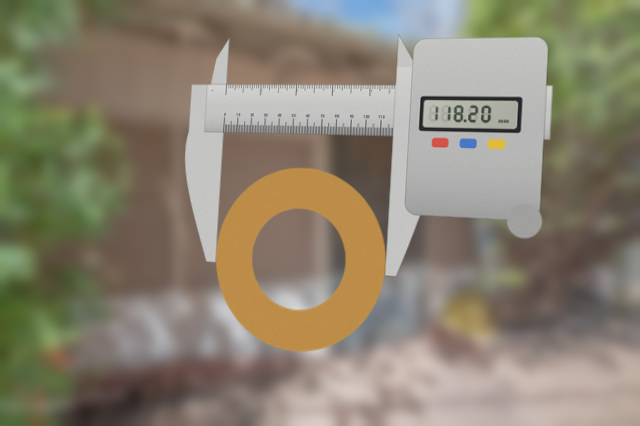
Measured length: 118.20 mm
